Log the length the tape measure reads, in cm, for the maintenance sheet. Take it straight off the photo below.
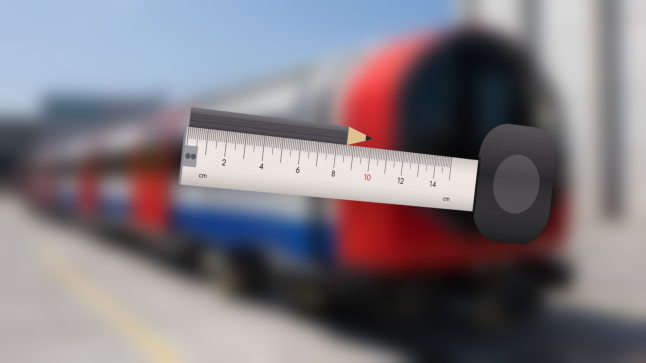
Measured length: 10 cm
